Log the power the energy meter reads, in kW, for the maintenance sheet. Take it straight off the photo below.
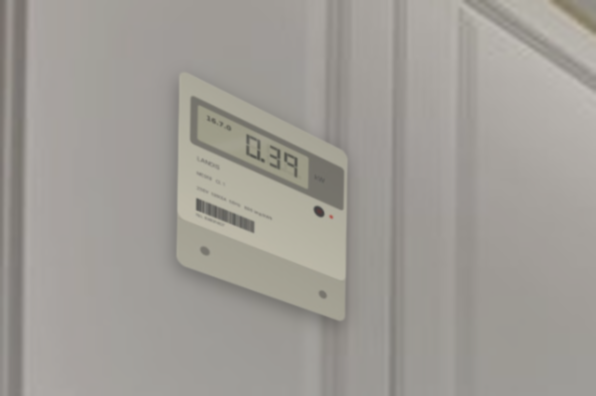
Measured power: 0.39 kW
